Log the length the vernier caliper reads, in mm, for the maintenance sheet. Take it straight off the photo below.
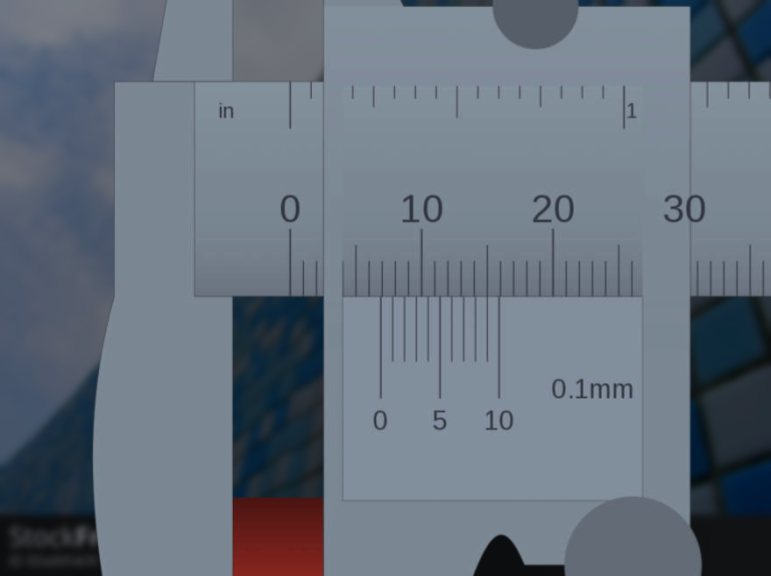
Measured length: 6.9 mm
